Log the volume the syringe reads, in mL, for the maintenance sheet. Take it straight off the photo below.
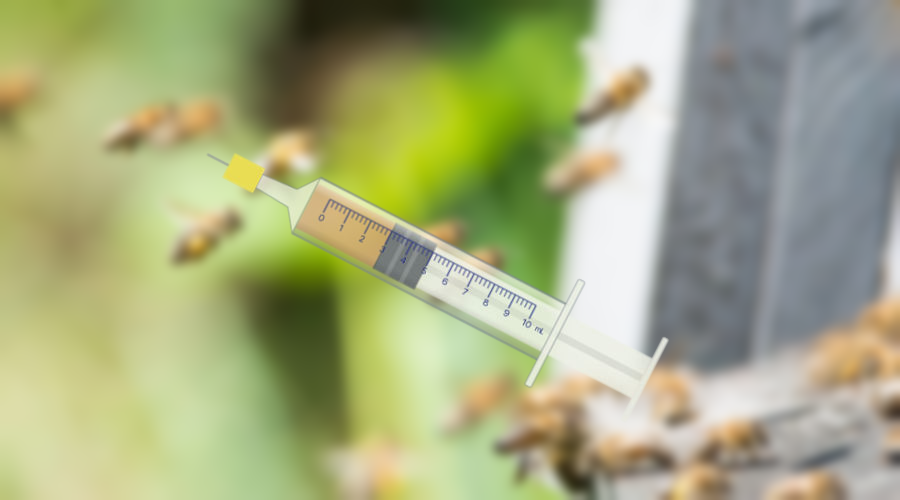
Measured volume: 3 mL
